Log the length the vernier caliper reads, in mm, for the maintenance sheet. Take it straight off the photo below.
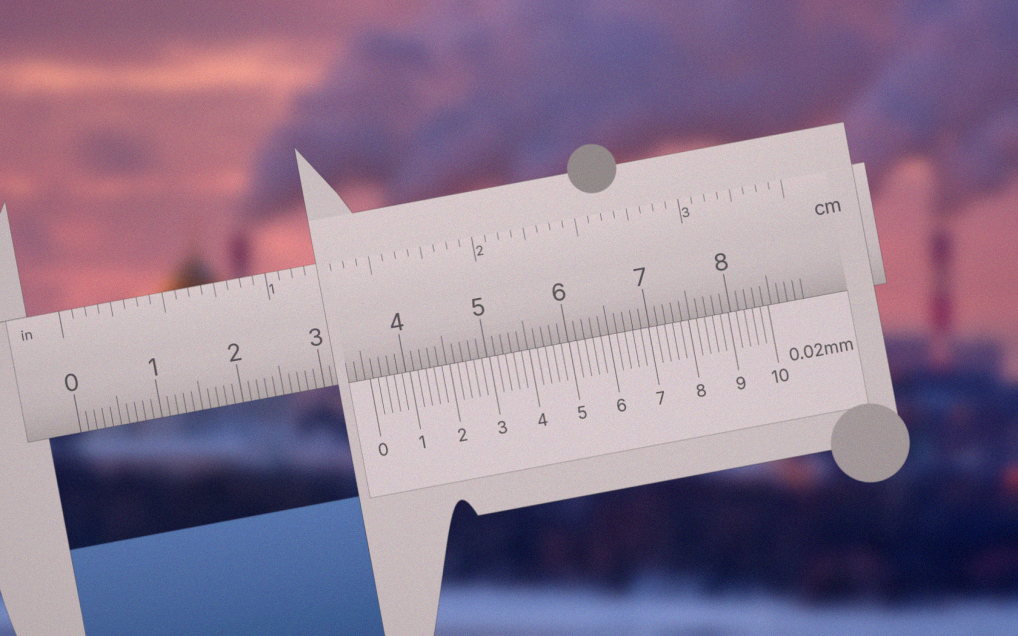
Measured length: 35.6 mm
